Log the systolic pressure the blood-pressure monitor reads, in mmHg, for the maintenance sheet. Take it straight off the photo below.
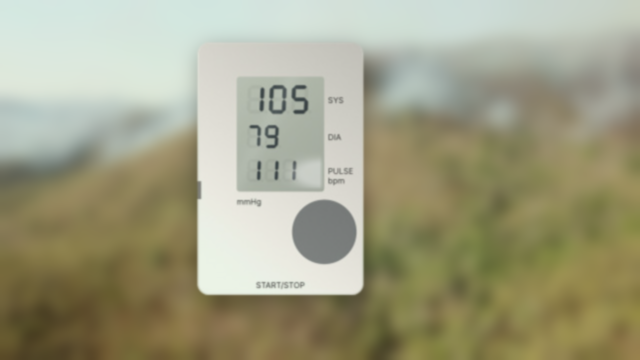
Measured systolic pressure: 105 mmHg
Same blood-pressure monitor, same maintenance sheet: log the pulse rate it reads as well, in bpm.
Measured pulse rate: 111 bpm
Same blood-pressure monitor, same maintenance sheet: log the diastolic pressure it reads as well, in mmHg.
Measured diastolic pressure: 79 mmHg
